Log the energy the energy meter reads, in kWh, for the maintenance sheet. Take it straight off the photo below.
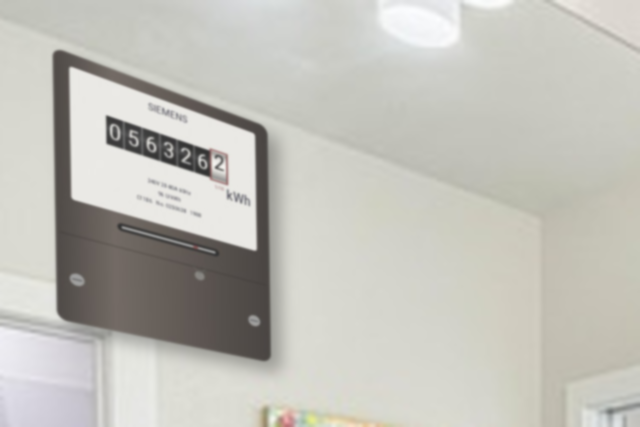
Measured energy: 56326.2 kWh
